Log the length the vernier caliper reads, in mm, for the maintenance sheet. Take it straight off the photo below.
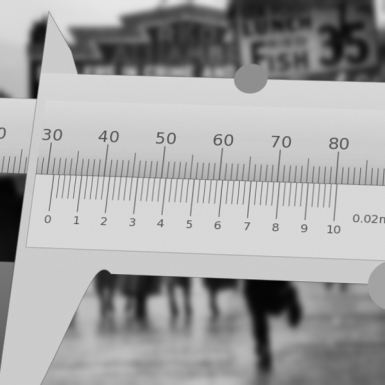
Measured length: 31.2 mm
